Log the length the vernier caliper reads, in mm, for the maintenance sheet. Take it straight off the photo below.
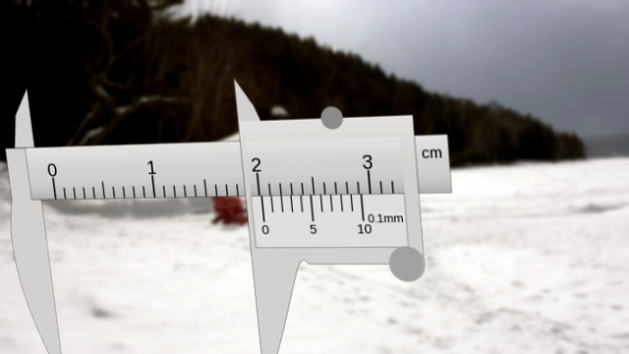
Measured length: 20.2 mm
